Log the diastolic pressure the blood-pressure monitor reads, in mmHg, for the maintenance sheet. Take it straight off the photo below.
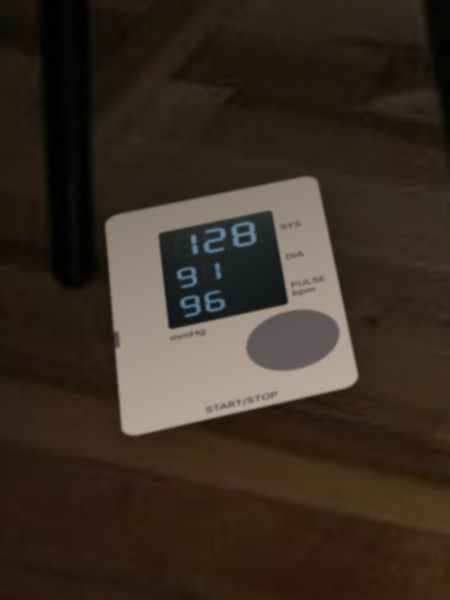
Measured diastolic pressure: 91 mmHg
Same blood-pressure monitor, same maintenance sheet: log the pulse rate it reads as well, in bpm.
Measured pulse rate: 96 bpm
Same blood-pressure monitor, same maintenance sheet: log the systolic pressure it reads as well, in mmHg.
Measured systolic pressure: 128 mmHg
